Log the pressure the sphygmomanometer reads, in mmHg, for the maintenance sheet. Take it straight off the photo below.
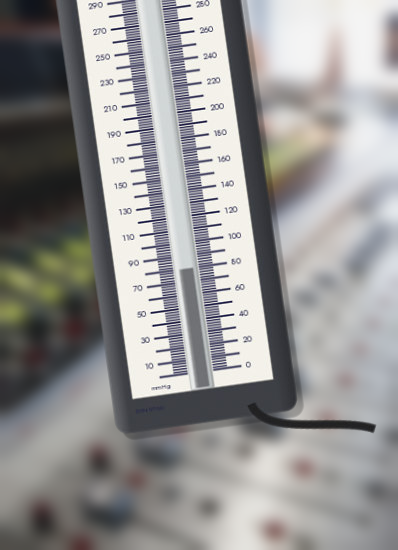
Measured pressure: 80 mmHg
